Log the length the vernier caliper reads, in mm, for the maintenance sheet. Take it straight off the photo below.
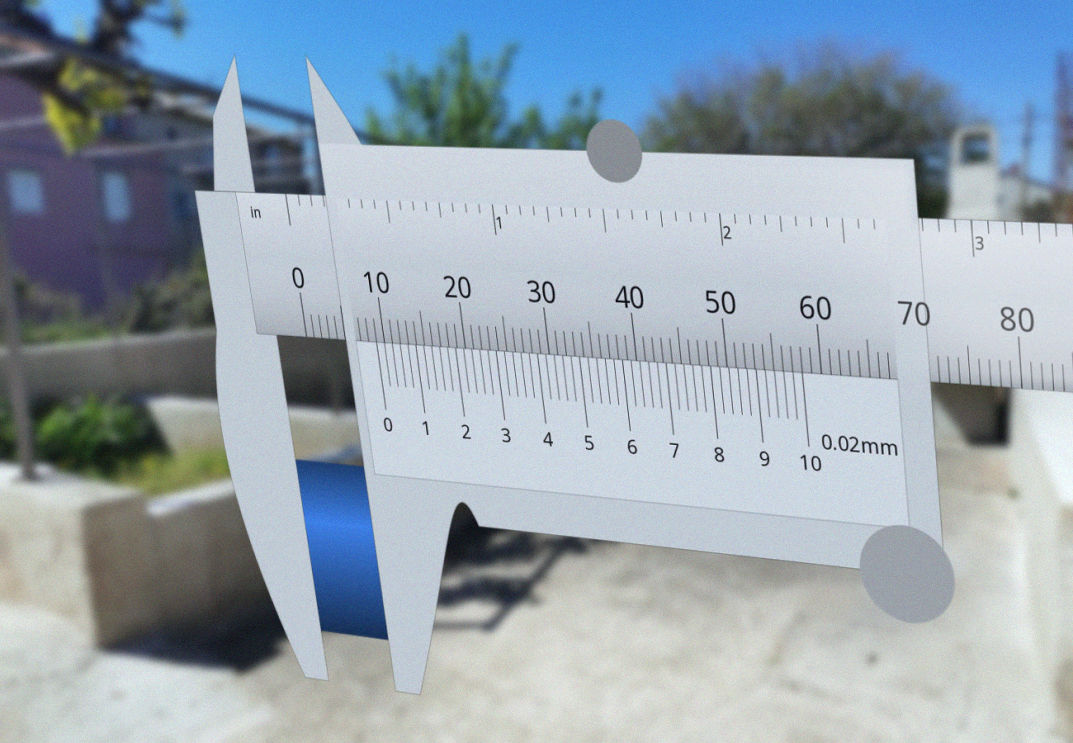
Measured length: 9.0 mm
